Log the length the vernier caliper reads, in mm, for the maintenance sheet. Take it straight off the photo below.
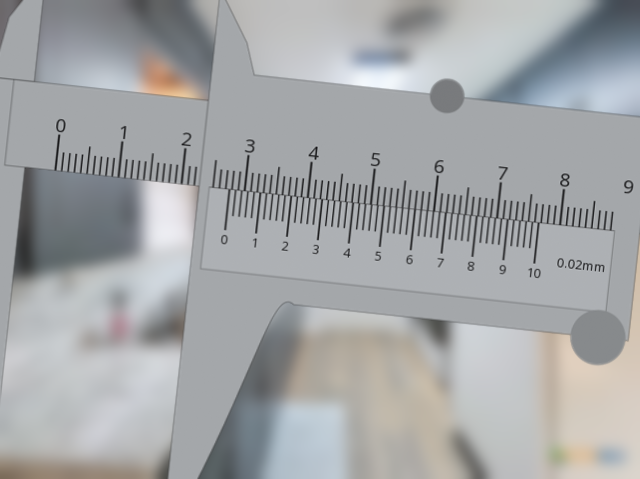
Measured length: 27.6 mm
